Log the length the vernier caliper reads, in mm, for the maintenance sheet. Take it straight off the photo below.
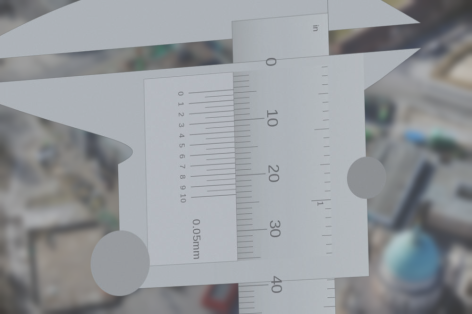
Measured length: 4.4 mm
